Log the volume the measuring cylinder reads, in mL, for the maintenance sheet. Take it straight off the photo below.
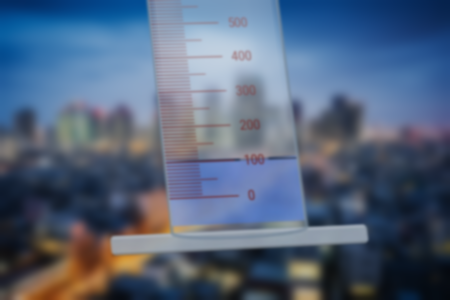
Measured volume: 100 mL
